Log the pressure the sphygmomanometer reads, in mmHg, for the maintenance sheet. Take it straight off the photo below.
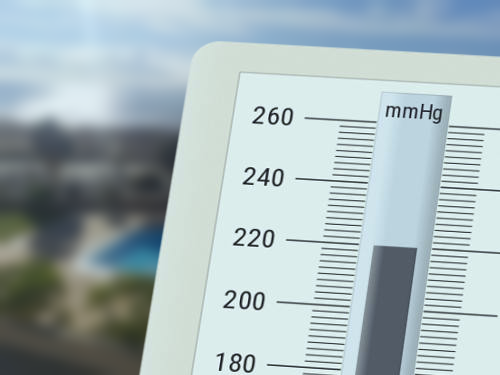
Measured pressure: 220 mmHg
